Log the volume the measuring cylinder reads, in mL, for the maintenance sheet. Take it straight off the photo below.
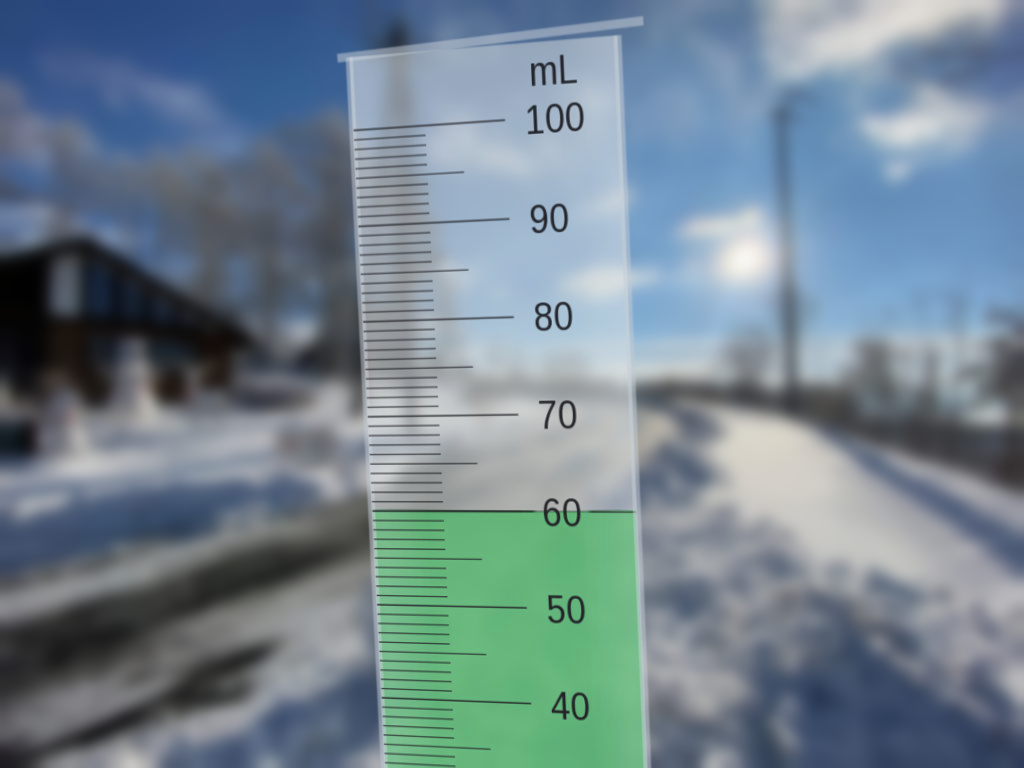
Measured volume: 60 mL
